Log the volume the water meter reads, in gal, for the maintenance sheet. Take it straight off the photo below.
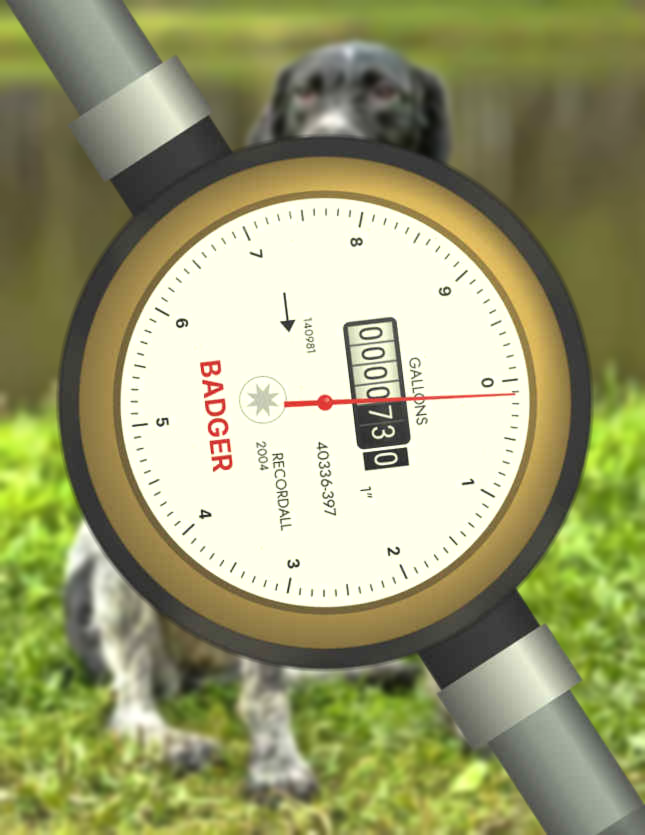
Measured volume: 730.1 gal
